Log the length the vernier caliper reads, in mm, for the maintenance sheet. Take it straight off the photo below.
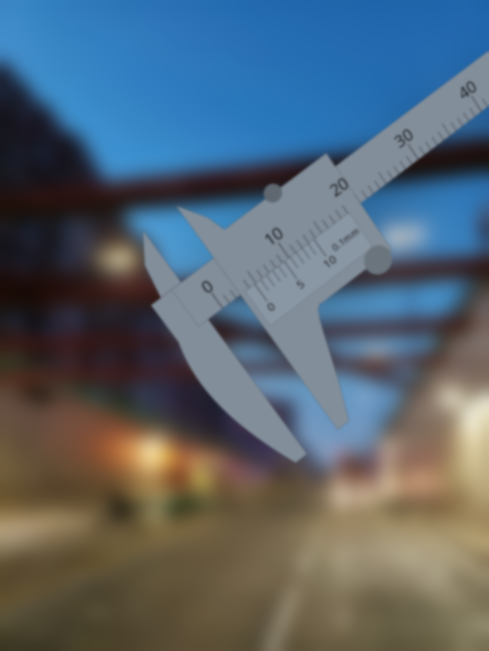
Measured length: 4.8 mm
